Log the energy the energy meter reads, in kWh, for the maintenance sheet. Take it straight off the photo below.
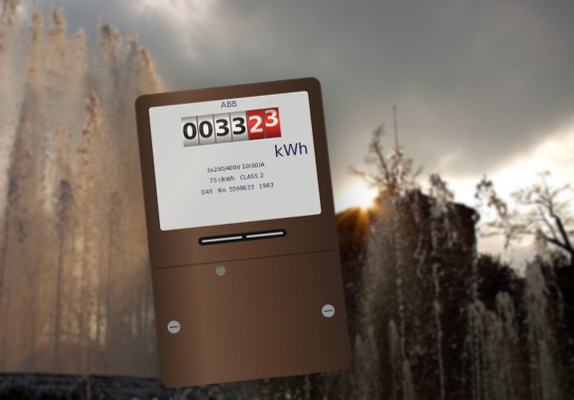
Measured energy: 33.23 kWh
